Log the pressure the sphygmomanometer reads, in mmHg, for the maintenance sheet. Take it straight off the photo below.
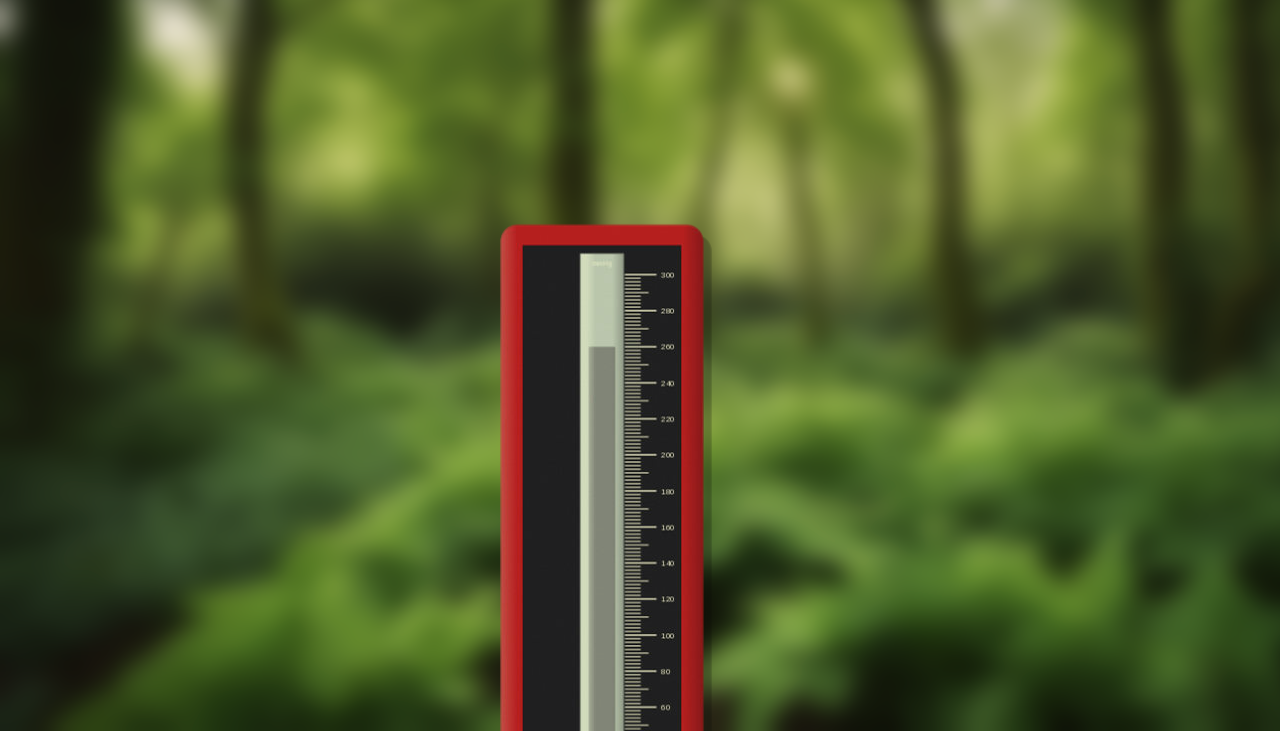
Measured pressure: 260 mmHg
